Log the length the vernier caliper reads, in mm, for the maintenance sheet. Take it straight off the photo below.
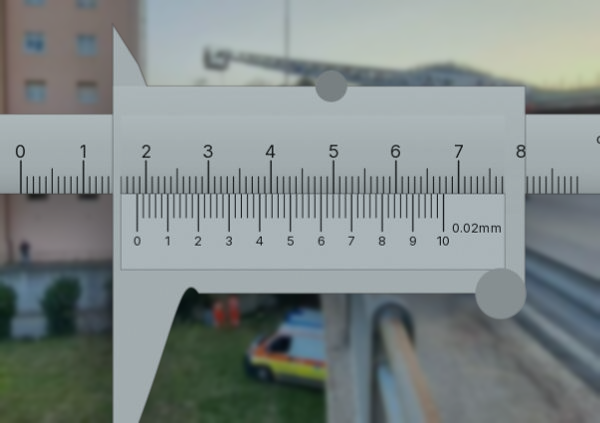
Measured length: 18.6 mm
